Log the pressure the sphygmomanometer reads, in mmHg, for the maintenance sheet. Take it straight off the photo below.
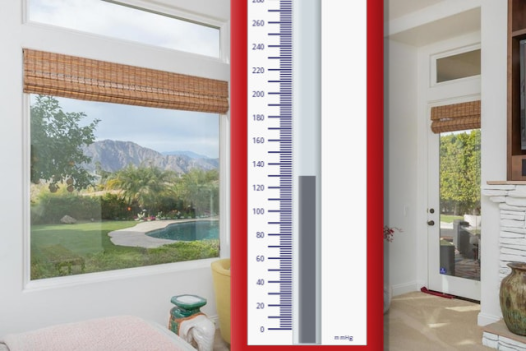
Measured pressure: 130 mmHg
